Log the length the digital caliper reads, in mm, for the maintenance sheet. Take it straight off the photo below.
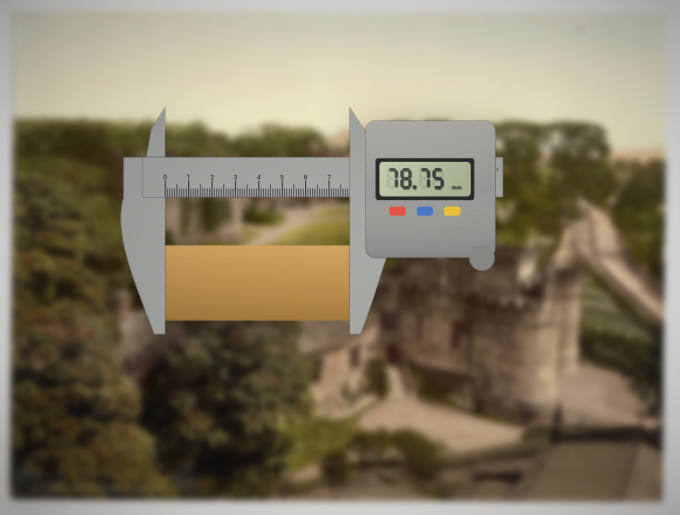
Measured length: 78.75 mm
